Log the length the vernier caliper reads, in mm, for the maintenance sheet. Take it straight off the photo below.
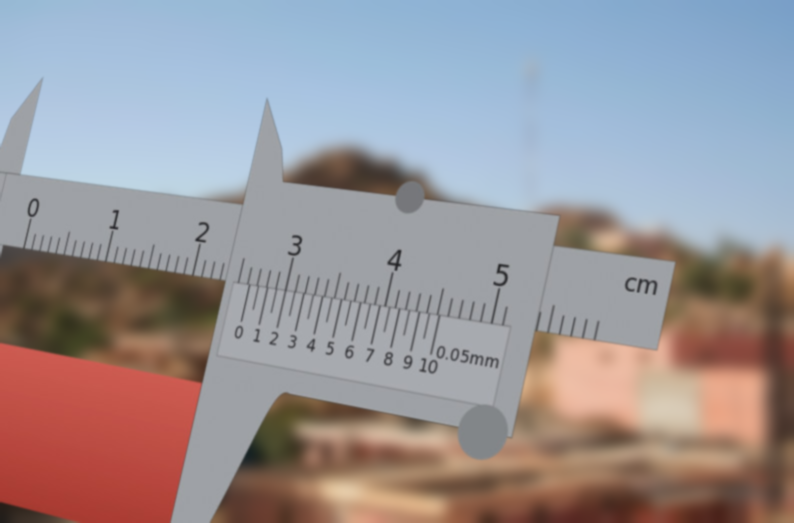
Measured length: 26.2 mm
